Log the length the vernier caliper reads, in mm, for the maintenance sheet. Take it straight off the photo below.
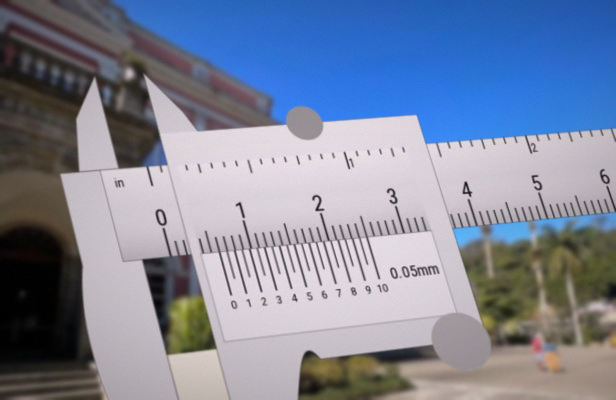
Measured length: 6.0 mm
